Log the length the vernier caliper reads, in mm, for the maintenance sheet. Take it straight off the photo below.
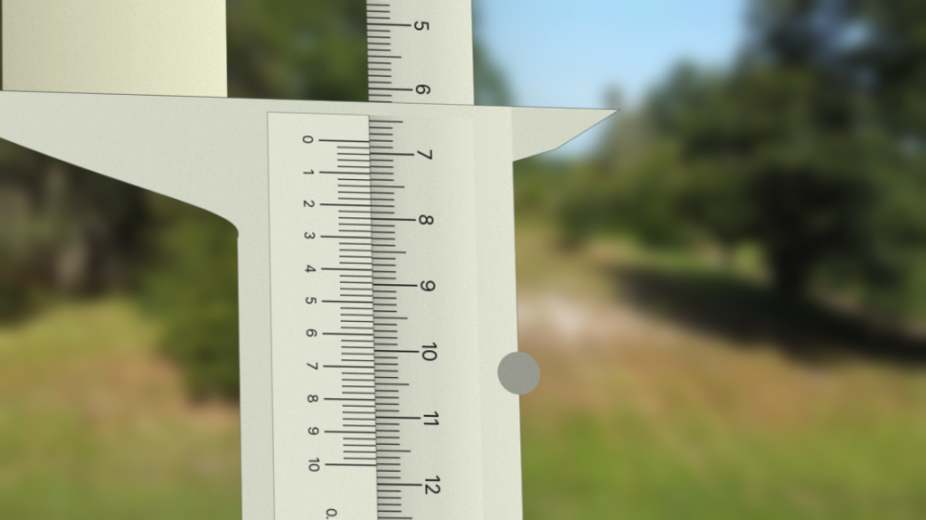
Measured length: 68.2 mm
